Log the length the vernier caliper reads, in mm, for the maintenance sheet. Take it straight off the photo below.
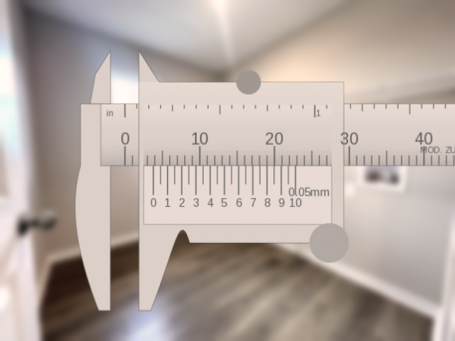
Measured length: 3.8 mm
